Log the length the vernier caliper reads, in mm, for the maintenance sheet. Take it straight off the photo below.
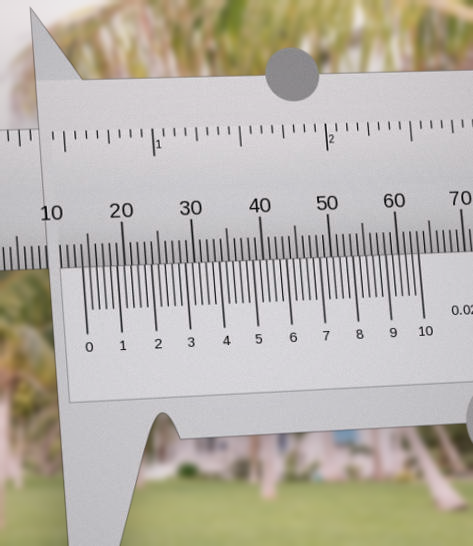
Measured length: 14.0 mm
